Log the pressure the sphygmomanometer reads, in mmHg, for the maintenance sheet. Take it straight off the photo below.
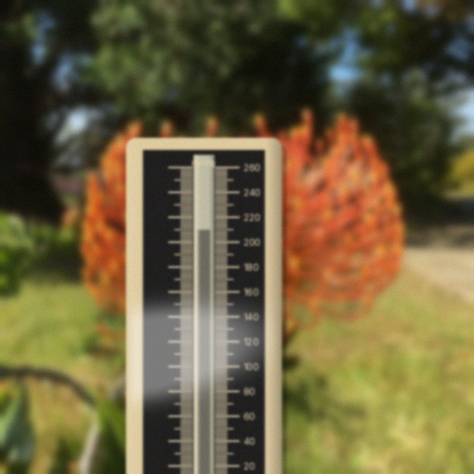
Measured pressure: 210 mmHg
